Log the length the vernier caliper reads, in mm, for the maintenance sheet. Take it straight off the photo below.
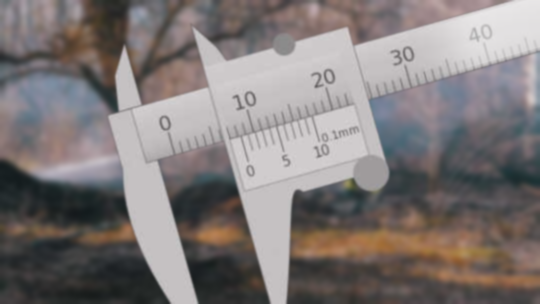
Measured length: 8.4 mm
